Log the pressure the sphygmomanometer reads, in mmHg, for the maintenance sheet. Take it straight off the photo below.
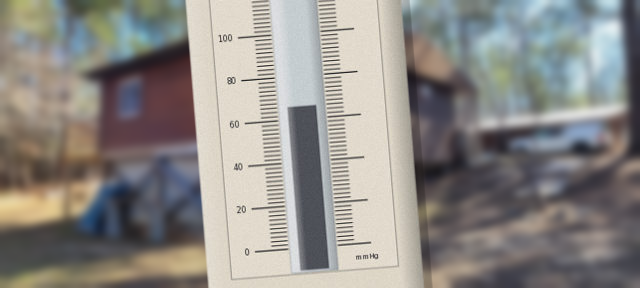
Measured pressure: 66 mmHg
